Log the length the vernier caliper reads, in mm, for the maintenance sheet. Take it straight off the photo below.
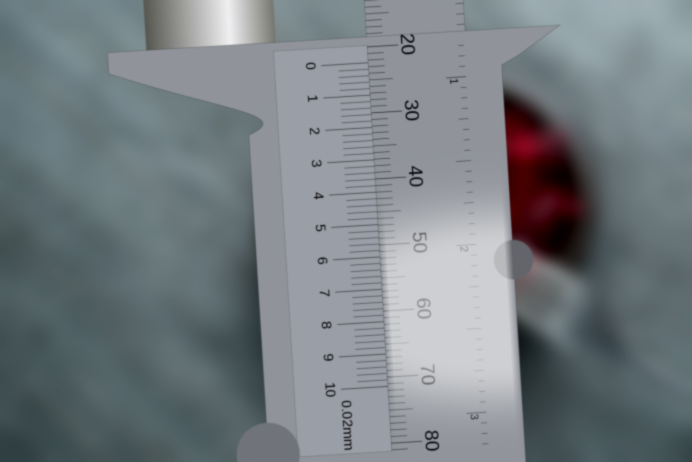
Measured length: 22.4 mm
